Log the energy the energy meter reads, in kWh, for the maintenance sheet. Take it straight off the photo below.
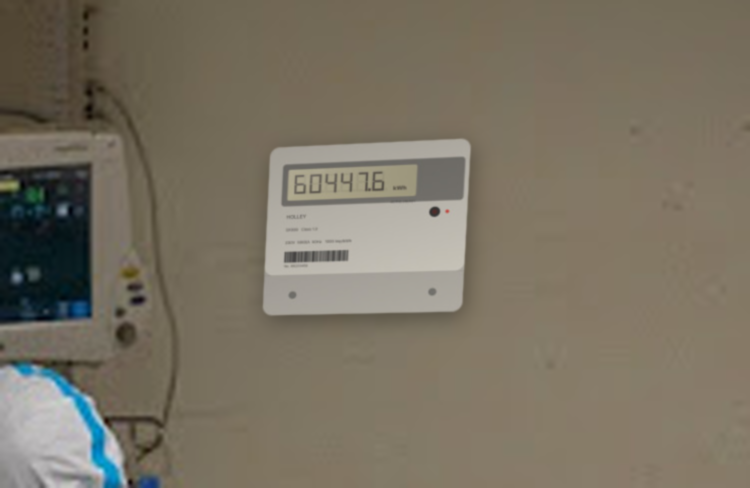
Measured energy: 60447.6 kWh
